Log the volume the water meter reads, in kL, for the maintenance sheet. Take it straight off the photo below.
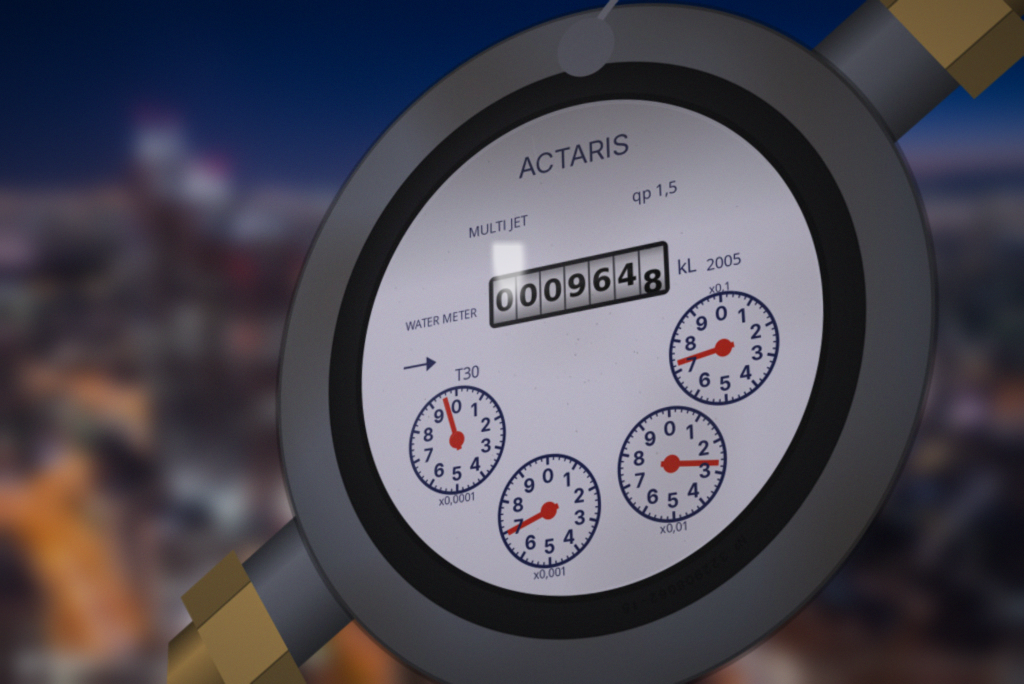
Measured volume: 9647.7269 kL
